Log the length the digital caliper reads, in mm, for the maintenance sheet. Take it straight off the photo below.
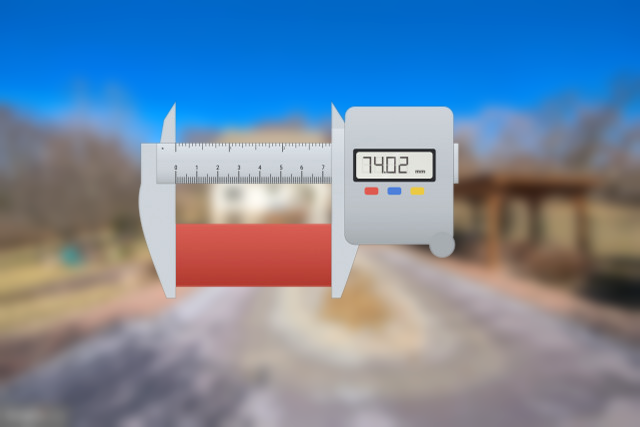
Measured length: 74.02 mm
